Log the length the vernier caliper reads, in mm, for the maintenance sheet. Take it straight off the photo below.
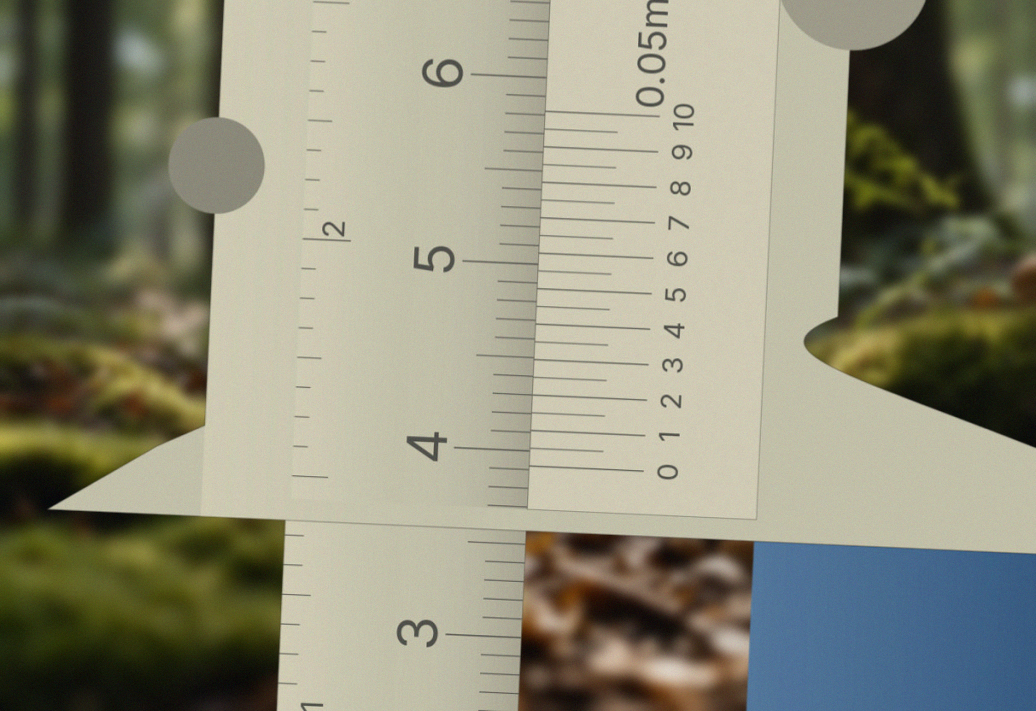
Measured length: 39.2 mm
